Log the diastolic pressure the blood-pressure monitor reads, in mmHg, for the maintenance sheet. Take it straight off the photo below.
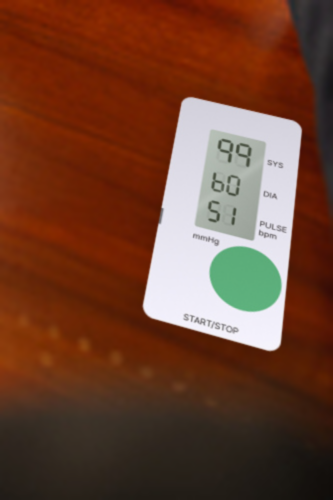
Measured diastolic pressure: 60 mmHg
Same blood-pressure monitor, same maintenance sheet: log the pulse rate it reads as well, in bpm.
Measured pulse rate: 51 bpm
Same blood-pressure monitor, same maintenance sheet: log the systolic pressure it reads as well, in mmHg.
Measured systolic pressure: 99 mmHg
